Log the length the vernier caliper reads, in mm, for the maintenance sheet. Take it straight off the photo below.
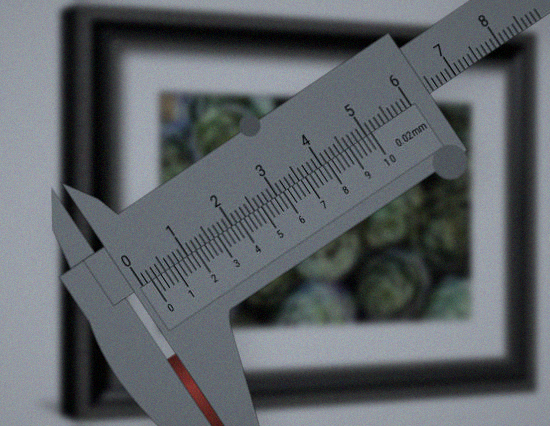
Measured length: 2.0 mm
